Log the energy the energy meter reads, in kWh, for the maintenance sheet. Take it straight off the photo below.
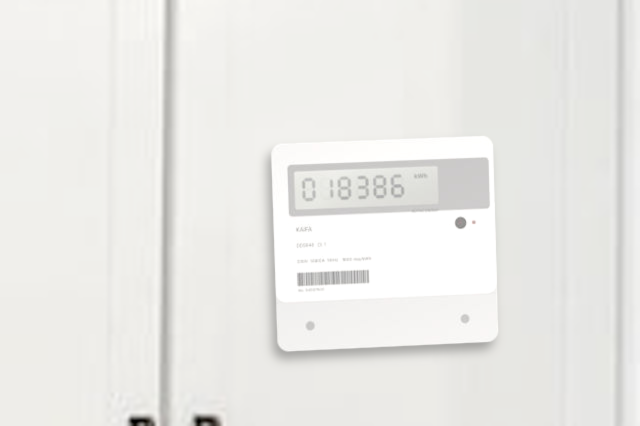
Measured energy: 18386 kWh
